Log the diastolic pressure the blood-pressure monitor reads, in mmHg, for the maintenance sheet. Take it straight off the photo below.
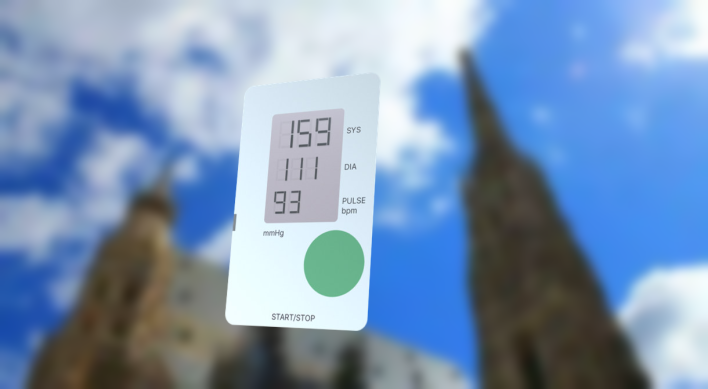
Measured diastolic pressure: 111 mmHg
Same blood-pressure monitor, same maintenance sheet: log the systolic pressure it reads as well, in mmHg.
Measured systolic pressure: 159 mmHg
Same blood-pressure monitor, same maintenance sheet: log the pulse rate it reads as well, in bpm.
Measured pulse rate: 93 bpm
